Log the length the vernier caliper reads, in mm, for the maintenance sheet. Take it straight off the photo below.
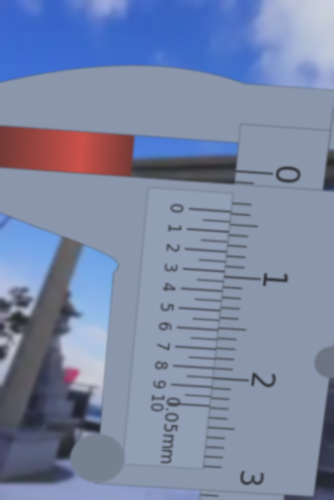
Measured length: 3.8 mm
